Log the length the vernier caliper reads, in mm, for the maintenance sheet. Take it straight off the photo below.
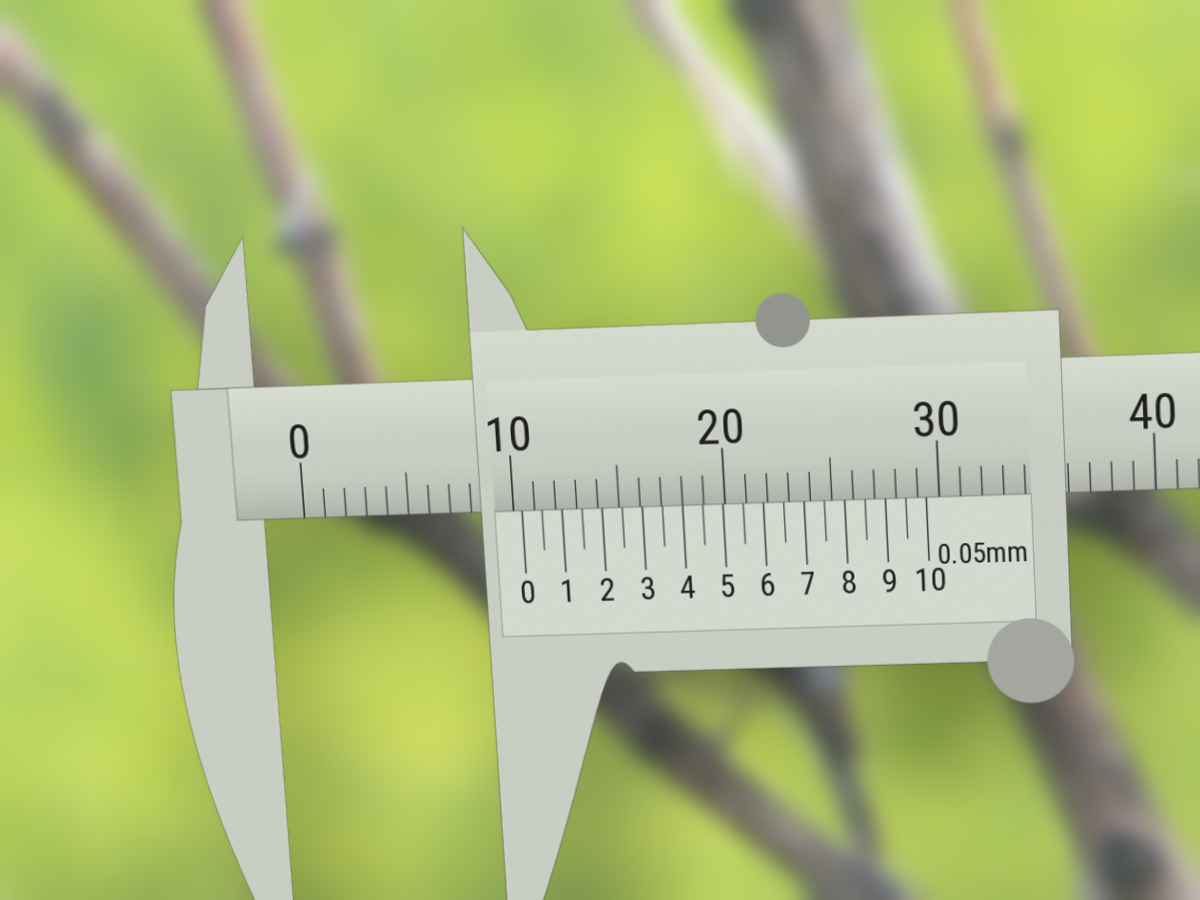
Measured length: 10.4 mm
